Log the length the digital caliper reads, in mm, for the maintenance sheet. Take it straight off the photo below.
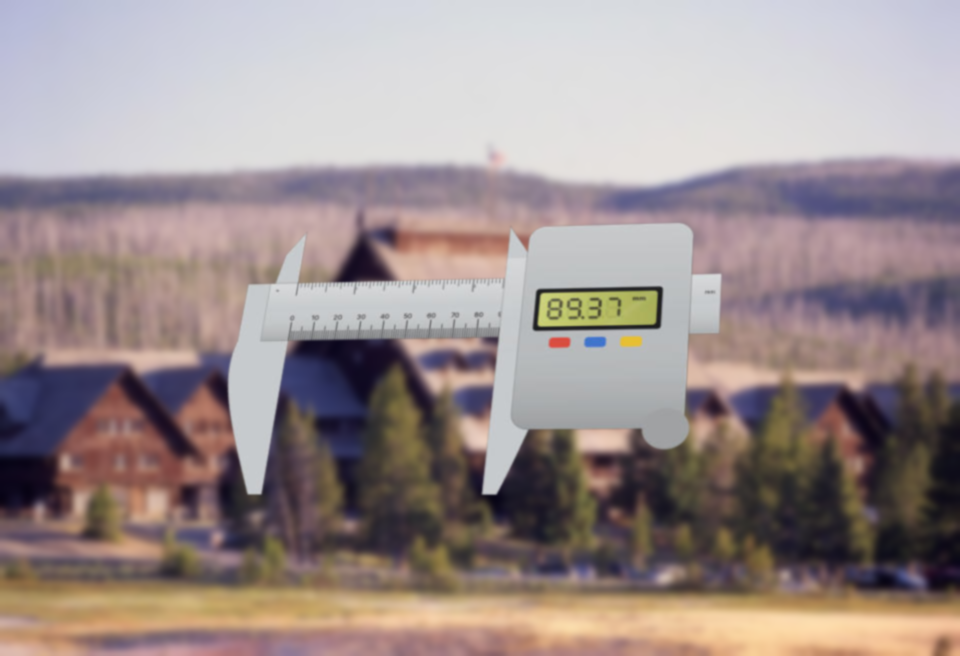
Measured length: 89.37 mm
